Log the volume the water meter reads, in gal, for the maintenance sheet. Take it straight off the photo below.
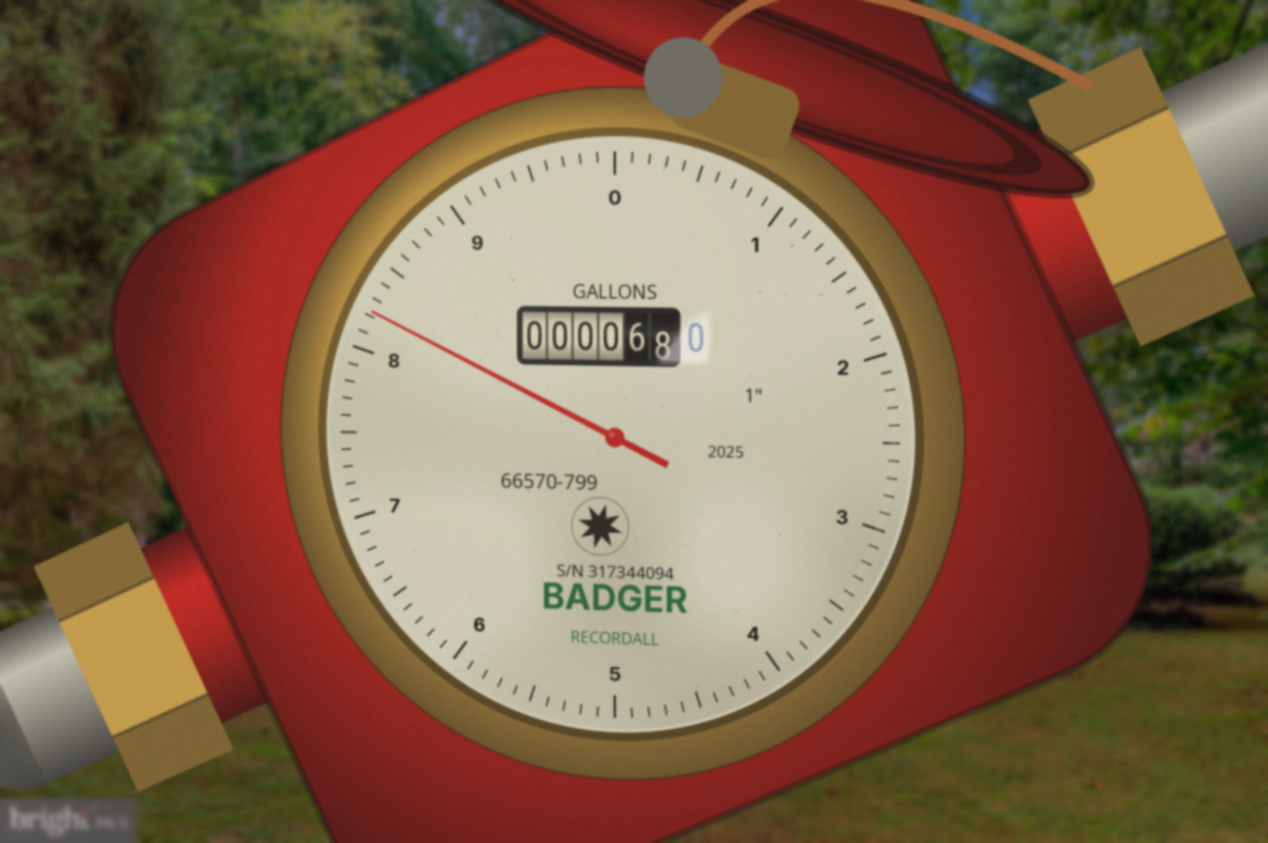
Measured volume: 678.2 gal
